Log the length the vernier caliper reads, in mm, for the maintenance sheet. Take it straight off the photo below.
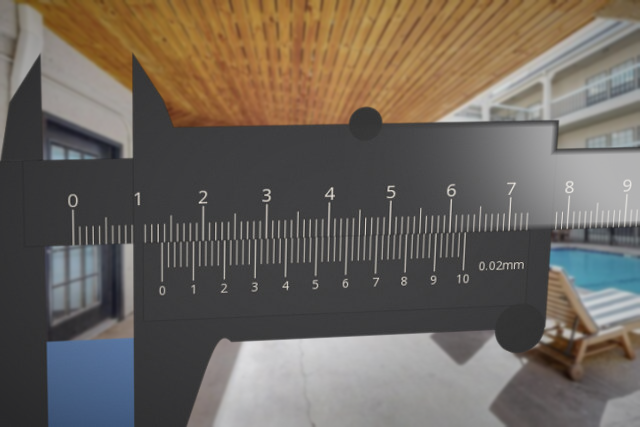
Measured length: 13.6 mm
